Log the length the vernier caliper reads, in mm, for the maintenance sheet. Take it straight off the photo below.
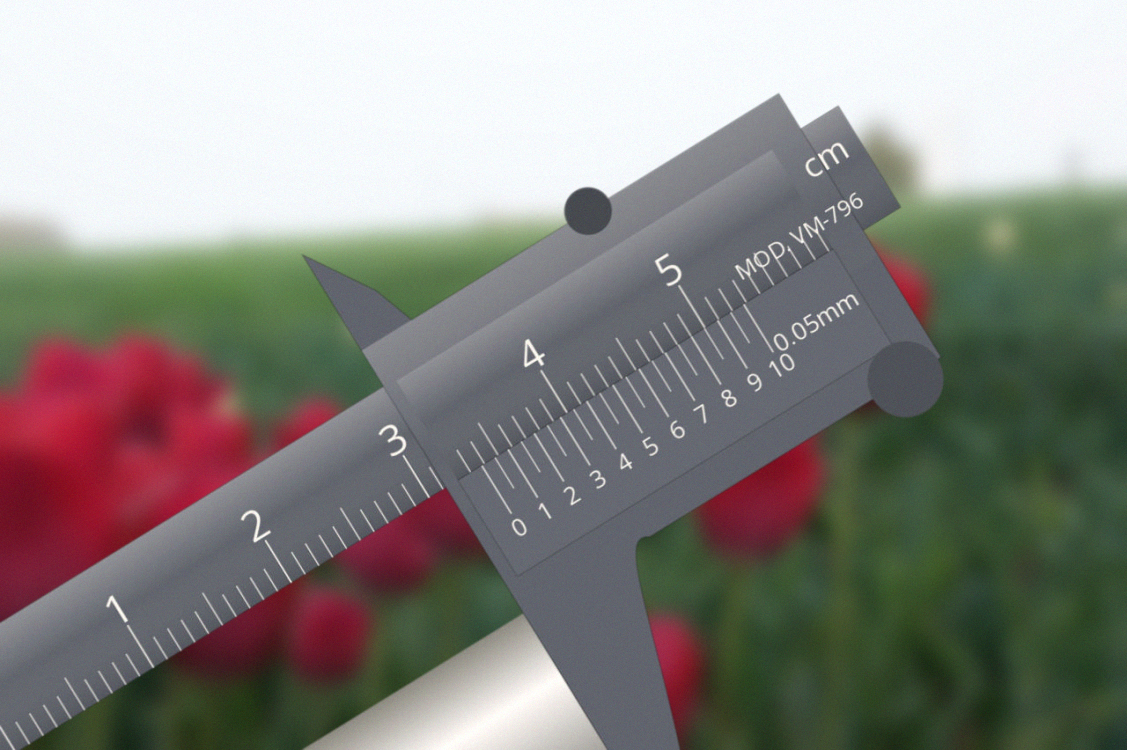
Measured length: 33.8 mm
